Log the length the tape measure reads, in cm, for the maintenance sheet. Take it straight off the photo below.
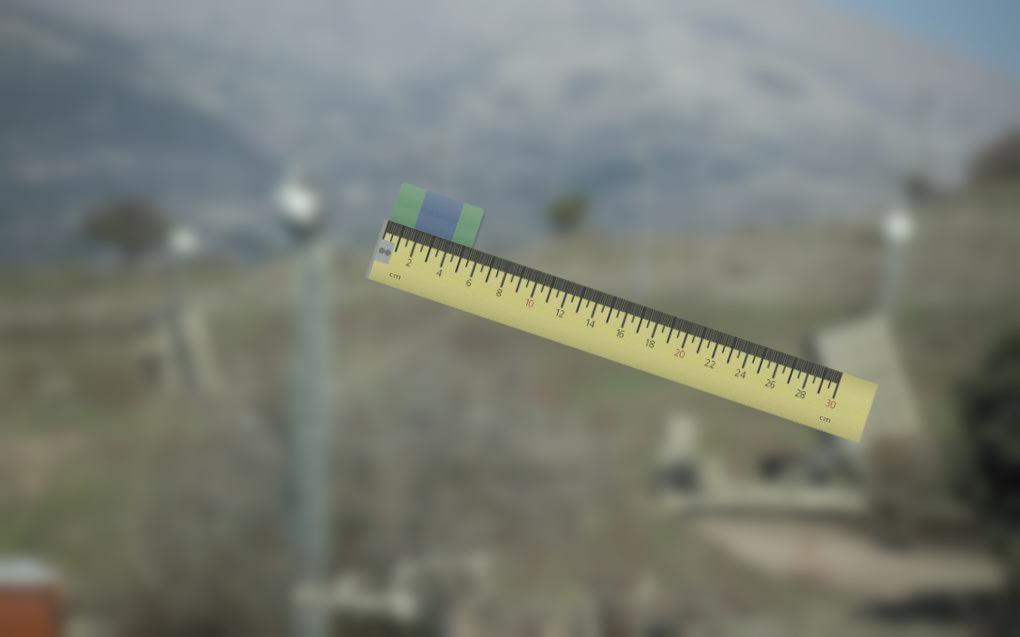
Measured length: 5.5 cm
